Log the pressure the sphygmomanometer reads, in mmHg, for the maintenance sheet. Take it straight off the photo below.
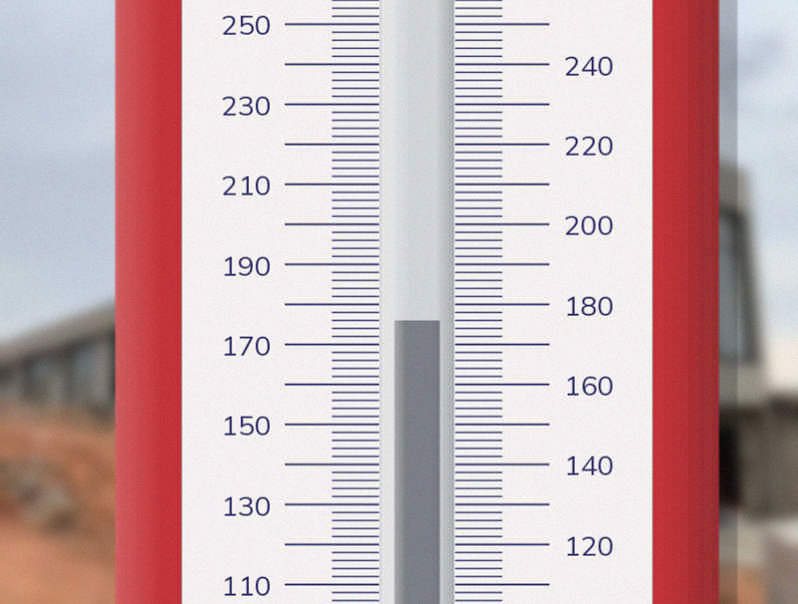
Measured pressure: 176 mmHg
